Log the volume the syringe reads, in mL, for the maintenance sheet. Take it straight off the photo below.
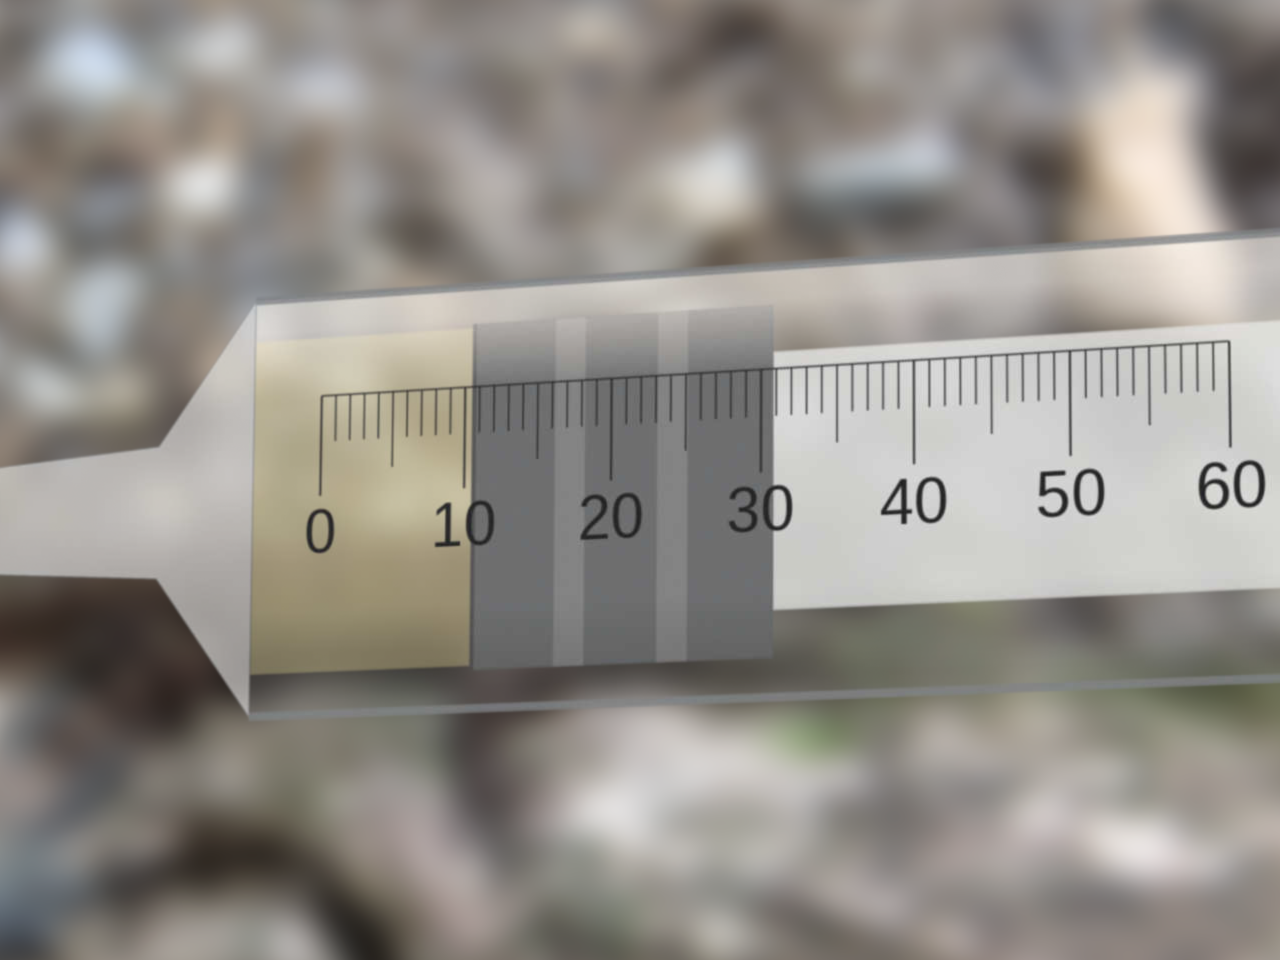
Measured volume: 10.5 mL
